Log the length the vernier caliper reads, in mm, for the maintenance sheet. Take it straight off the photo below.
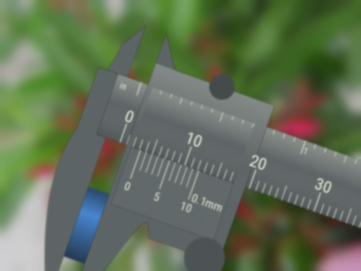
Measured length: 3.2 mm
